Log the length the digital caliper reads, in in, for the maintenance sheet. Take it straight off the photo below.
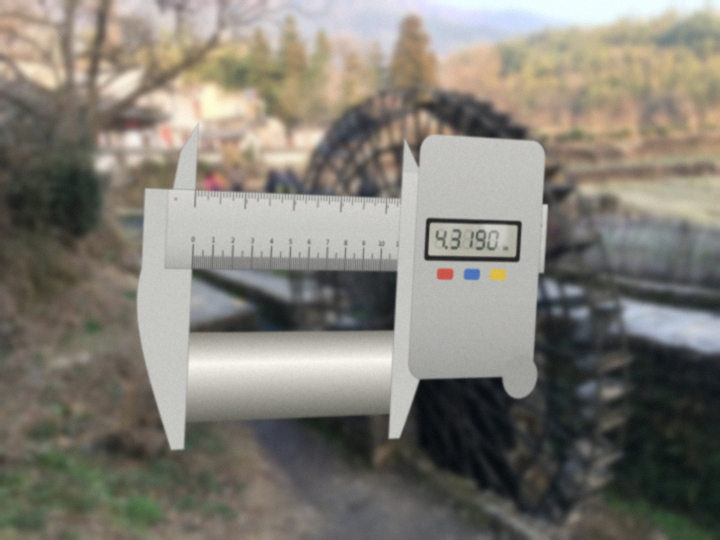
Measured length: 4.3190 in
